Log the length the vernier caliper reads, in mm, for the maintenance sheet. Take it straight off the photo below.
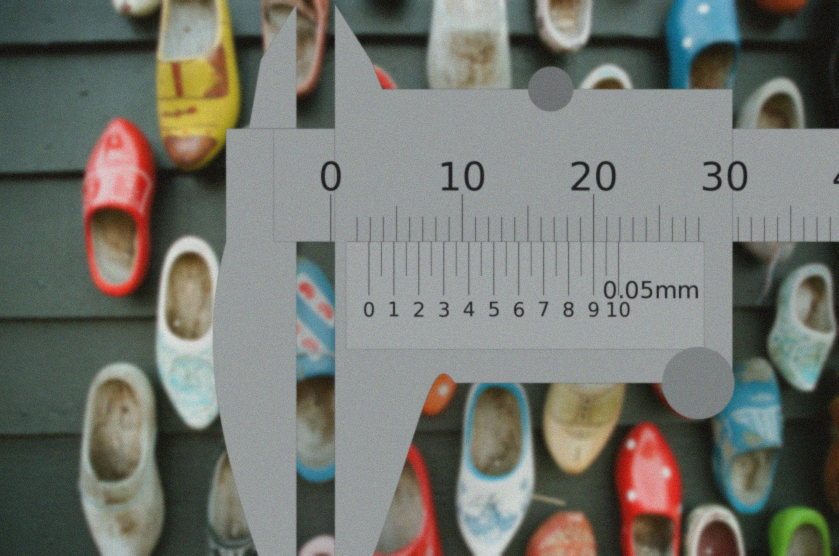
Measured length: 2.9 mm
